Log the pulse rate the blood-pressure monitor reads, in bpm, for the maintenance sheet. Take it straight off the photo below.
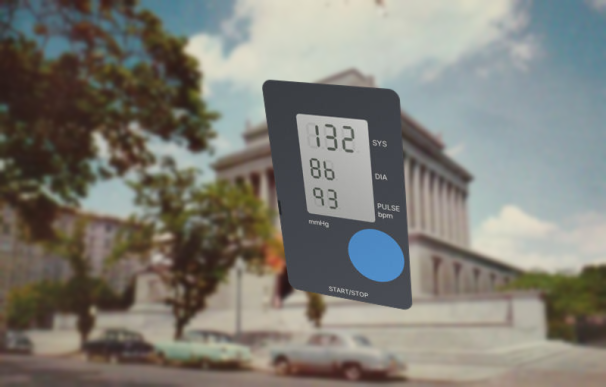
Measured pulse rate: 93 bpm
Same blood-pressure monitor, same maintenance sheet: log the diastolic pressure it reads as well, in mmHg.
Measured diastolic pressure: 86 mmHg
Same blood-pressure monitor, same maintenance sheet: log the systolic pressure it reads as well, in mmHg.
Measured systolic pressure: 132 mmHg
